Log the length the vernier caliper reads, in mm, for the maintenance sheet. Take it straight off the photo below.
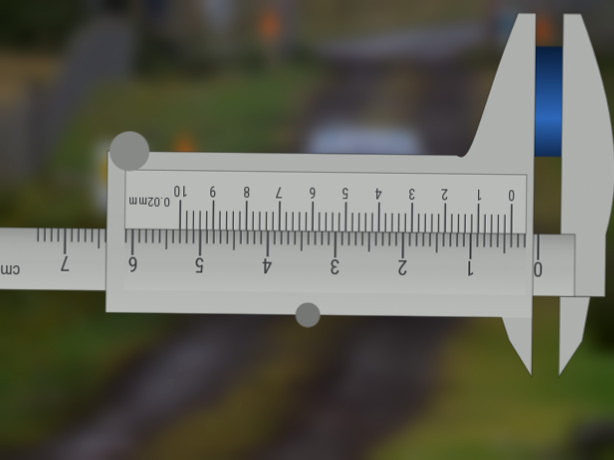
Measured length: 4.0 mm
